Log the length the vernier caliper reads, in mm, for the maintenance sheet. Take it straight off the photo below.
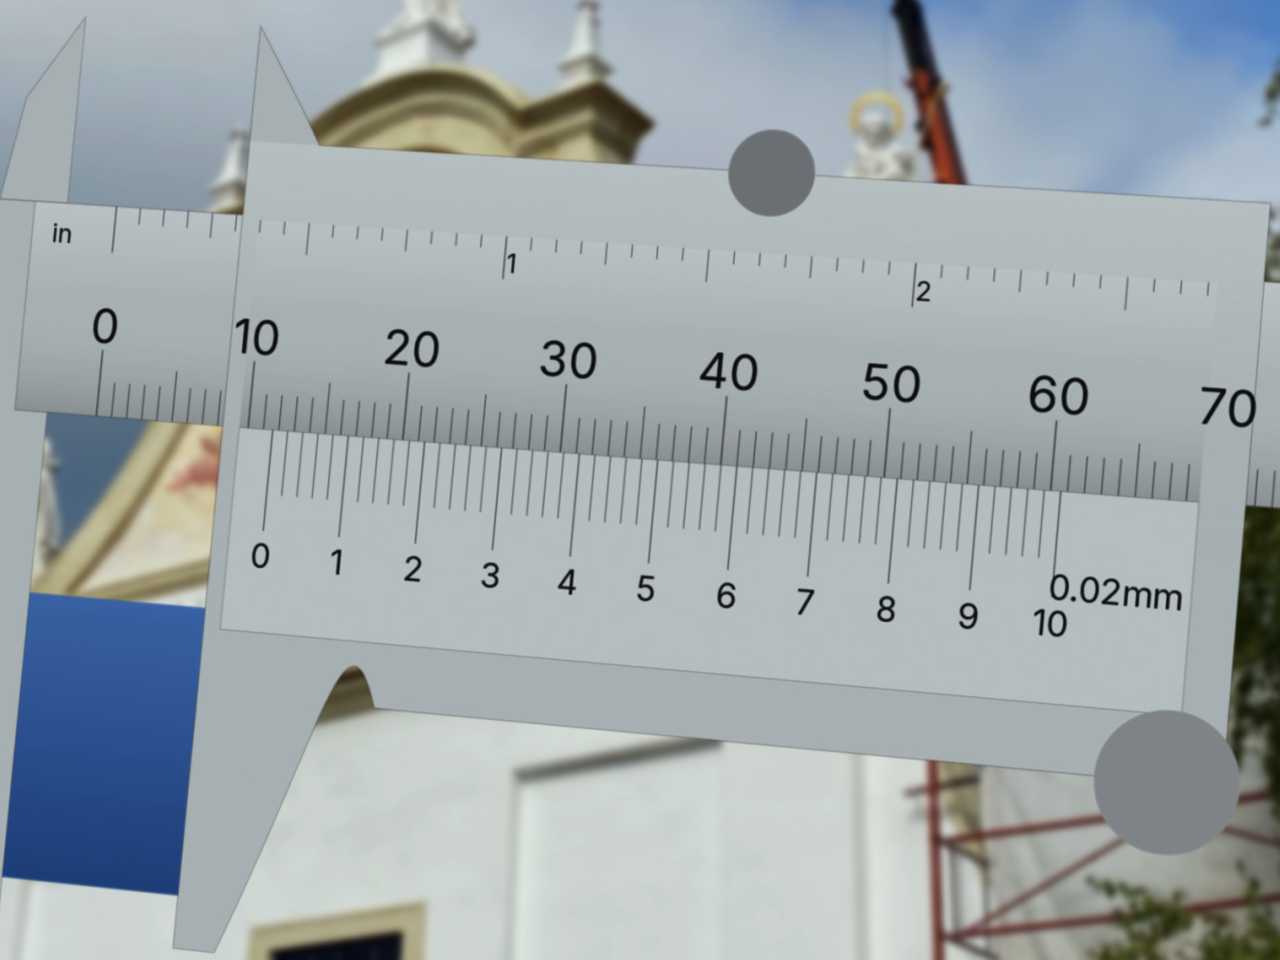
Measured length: 11.6 mm
